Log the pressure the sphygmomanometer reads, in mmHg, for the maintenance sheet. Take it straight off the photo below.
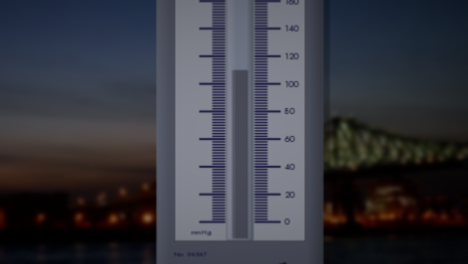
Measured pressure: 110 mmHg
